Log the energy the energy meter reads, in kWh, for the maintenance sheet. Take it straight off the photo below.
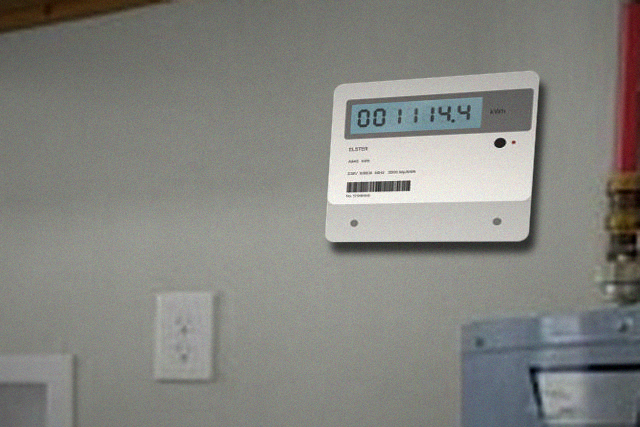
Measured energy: 1114.4 kWh
